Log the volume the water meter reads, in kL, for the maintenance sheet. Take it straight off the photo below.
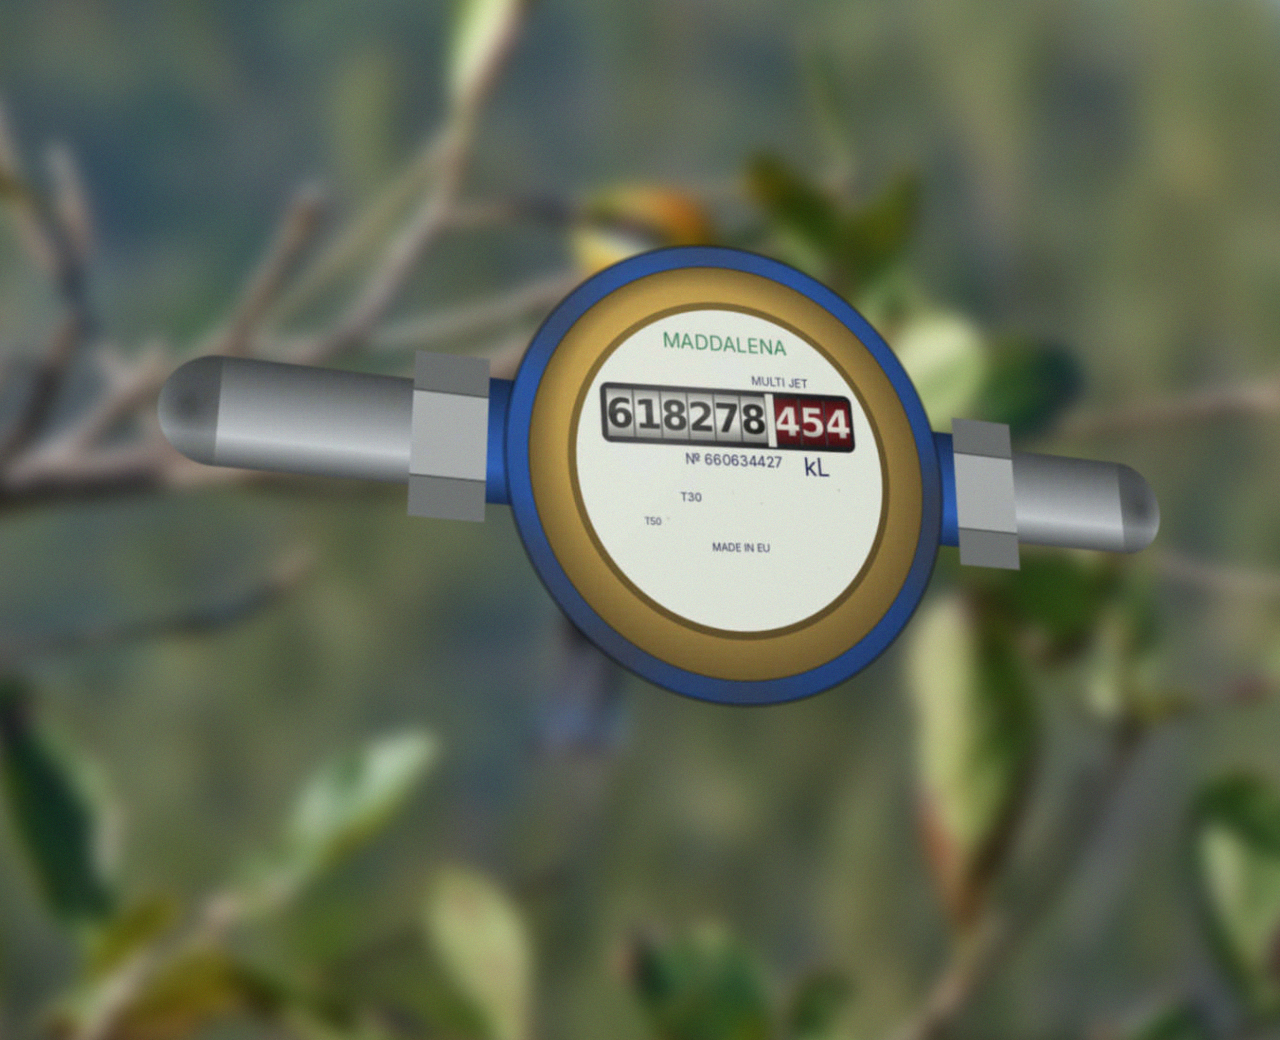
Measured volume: 618278.454 kL
